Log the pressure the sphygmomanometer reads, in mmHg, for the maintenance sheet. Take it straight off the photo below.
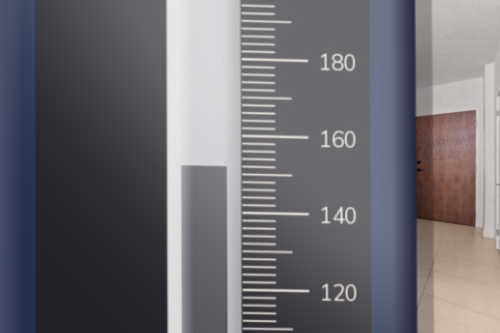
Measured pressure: 152 mmHg
